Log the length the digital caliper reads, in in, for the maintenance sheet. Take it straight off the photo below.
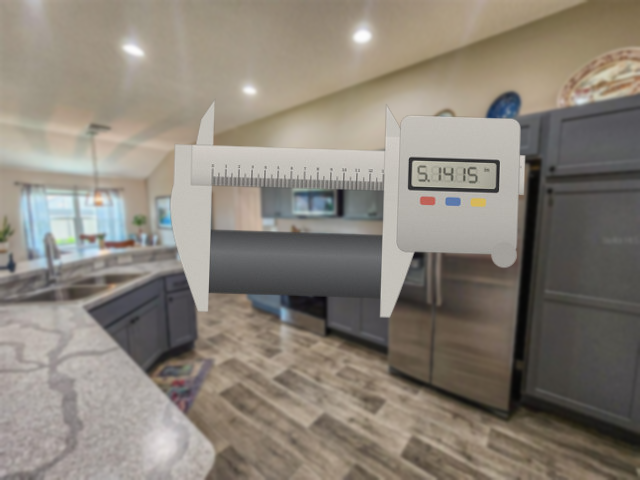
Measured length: 5.1415 in
